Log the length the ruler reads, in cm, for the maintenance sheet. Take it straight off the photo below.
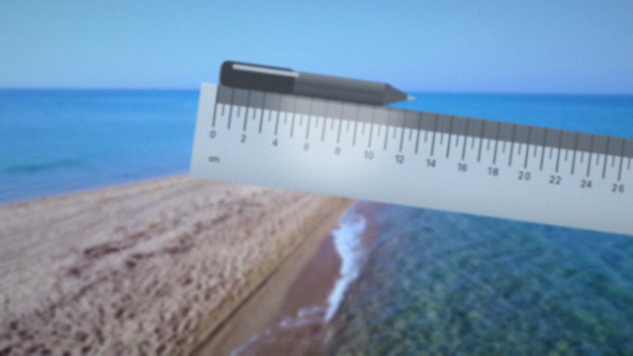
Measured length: 12.5 cm
